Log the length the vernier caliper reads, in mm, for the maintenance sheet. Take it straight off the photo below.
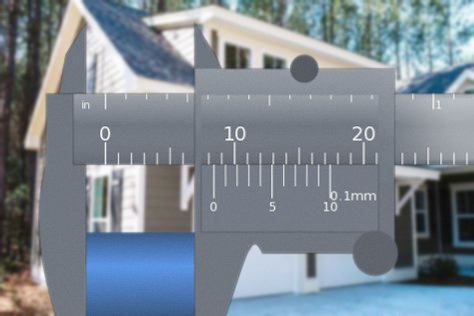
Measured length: 8.4 mm
